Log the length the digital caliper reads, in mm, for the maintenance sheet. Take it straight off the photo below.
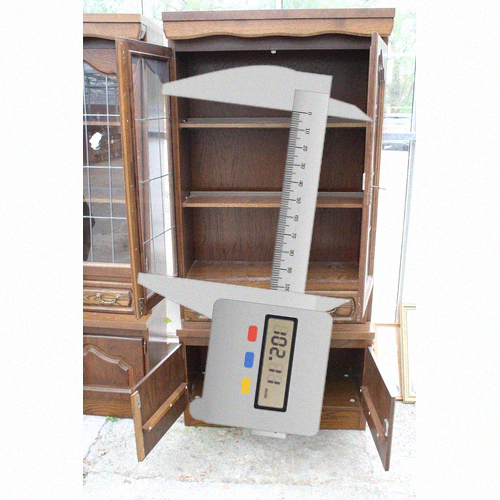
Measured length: 102.11 mm
